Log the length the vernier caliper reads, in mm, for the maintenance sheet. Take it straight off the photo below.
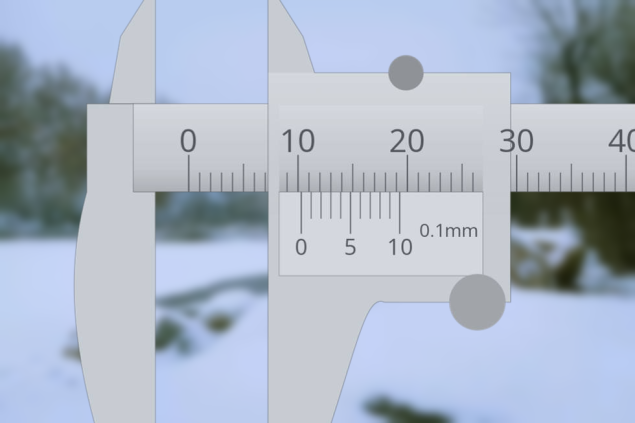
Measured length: 10.3 mm
